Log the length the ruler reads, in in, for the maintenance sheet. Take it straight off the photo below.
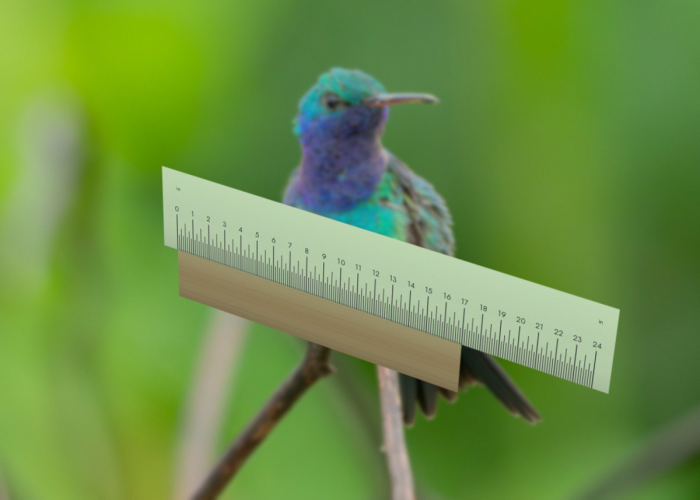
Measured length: 17 in
